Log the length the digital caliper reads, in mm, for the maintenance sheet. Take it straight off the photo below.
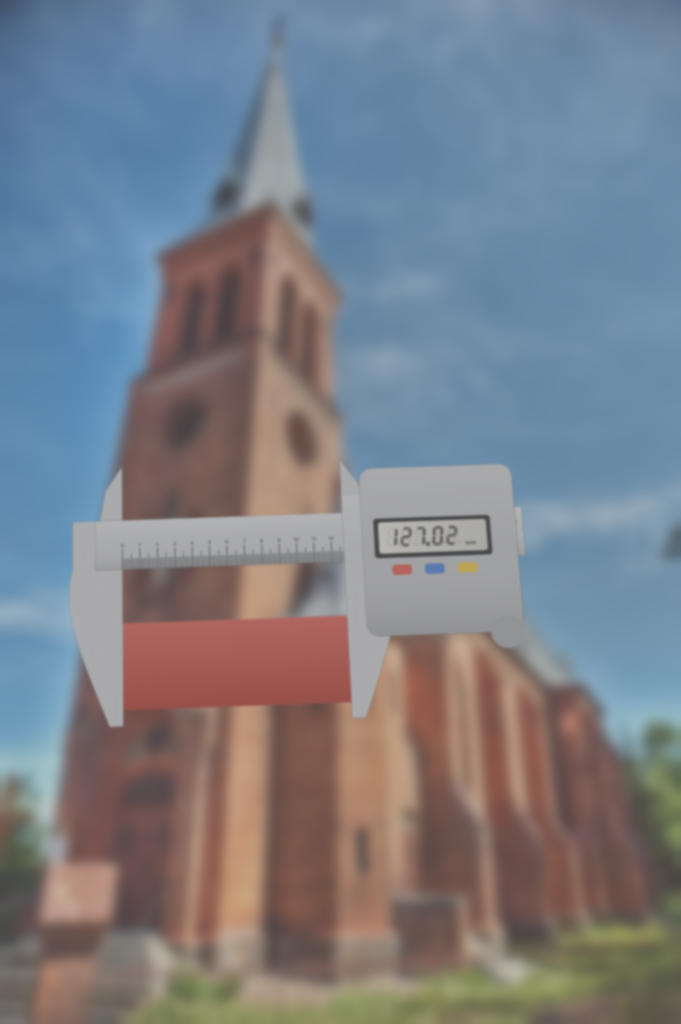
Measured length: 127.02 mm
